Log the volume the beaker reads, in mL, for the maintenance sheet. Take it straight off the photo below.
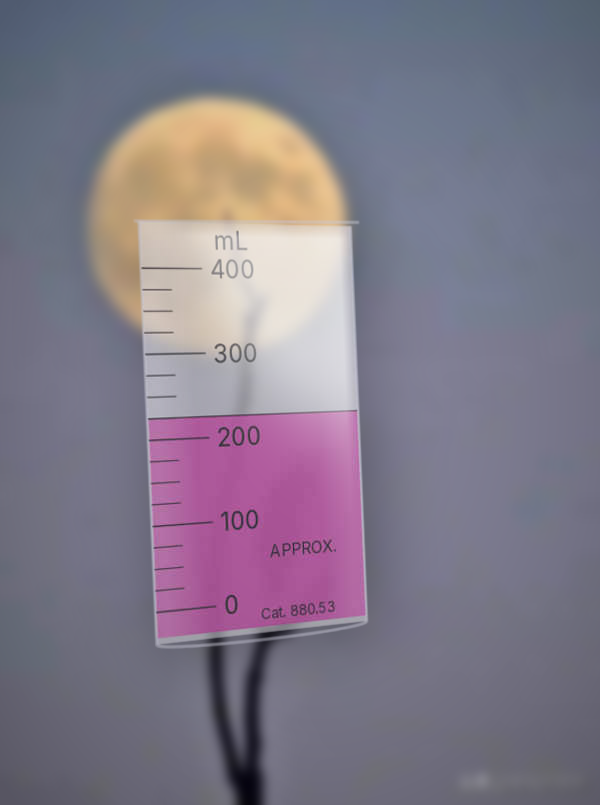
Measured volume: 225 mL
